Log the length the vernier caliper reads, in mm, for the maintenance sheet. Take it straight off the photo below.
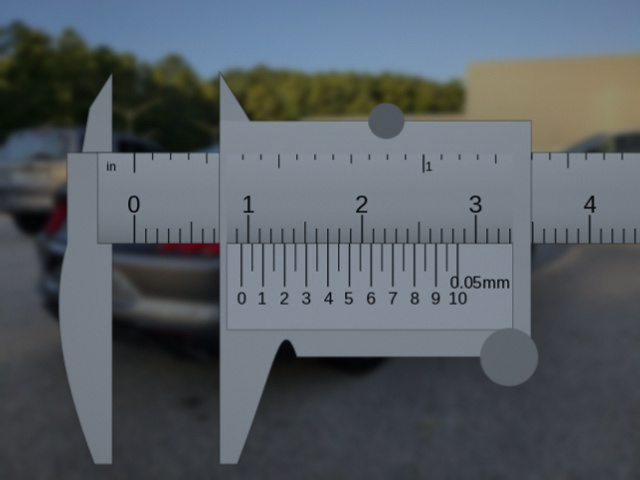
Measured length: 9.4 mm
